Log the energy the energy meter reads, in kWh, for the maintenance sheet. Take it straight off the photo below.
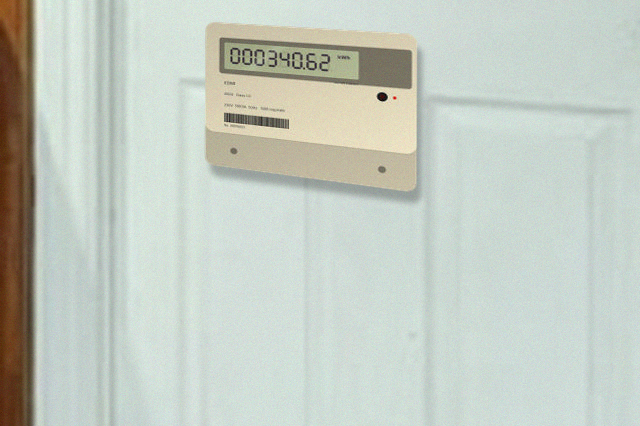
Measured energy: 340.62 kWh
